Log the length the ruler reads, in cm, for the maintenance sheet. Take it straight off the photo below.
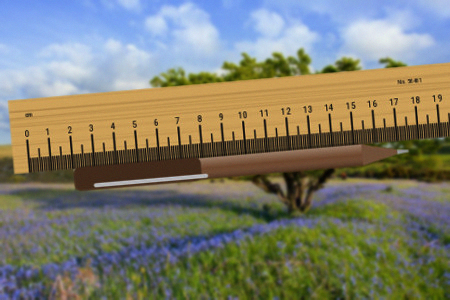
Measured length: 15.5 cm
